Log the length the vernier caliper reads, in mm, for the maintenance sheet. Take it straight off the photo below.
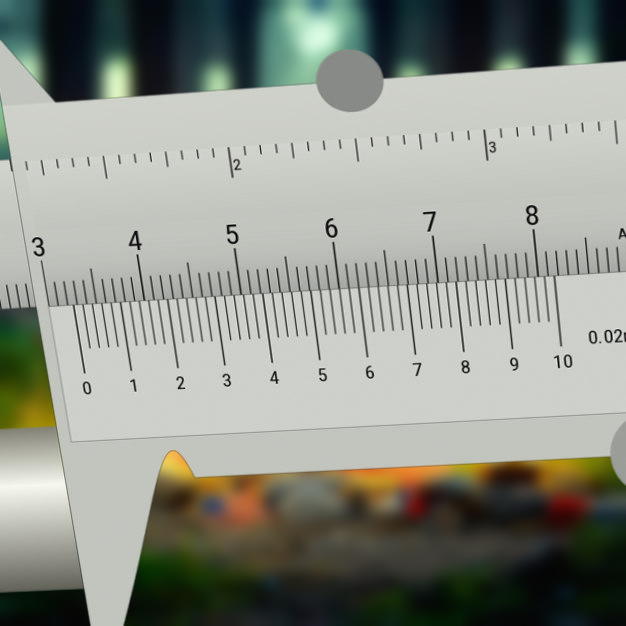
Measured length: 32.6 mm
